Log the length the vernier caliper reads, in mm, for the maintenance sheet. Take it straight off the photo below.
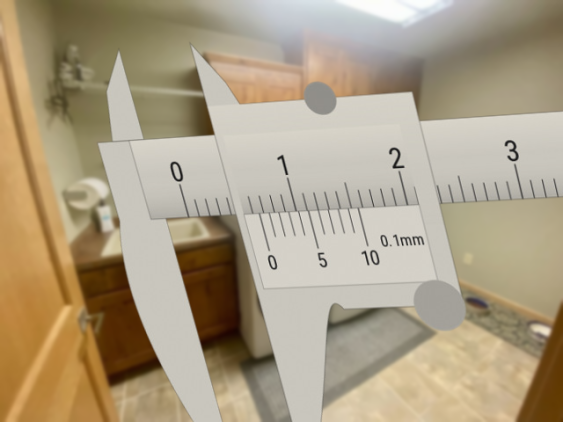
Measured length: 6.6 mm
